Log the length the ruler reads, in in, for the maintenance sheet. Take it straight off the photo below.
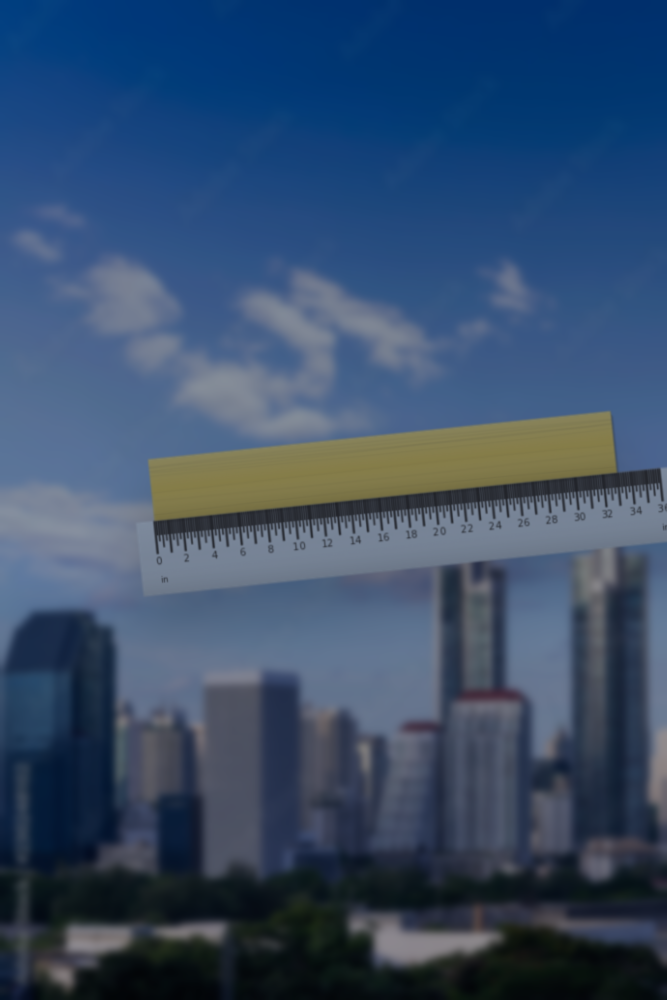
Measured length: 33 in
